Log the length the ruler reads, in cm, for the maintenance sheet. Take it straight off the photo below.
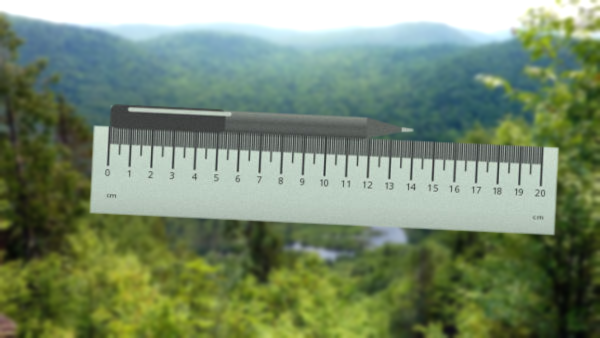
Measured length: 14 cm
